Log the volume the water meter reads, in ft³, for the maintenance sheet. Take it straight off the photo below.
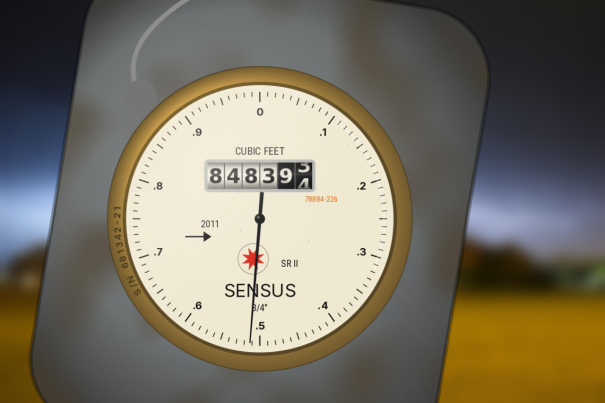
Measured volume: 848393.51 ft³
